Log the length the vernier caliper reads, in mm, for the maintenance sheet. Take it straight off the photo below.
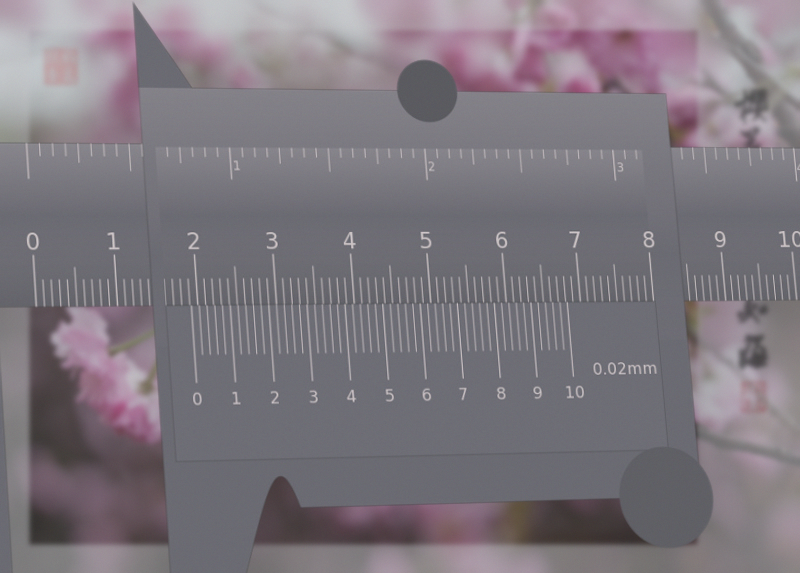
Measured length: 19.2 mm
